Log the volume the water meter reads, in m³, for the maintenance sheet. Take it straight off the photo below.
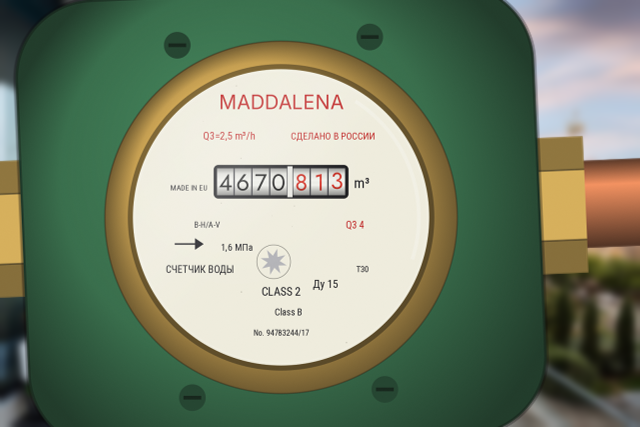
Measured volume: 4670.813 m³
